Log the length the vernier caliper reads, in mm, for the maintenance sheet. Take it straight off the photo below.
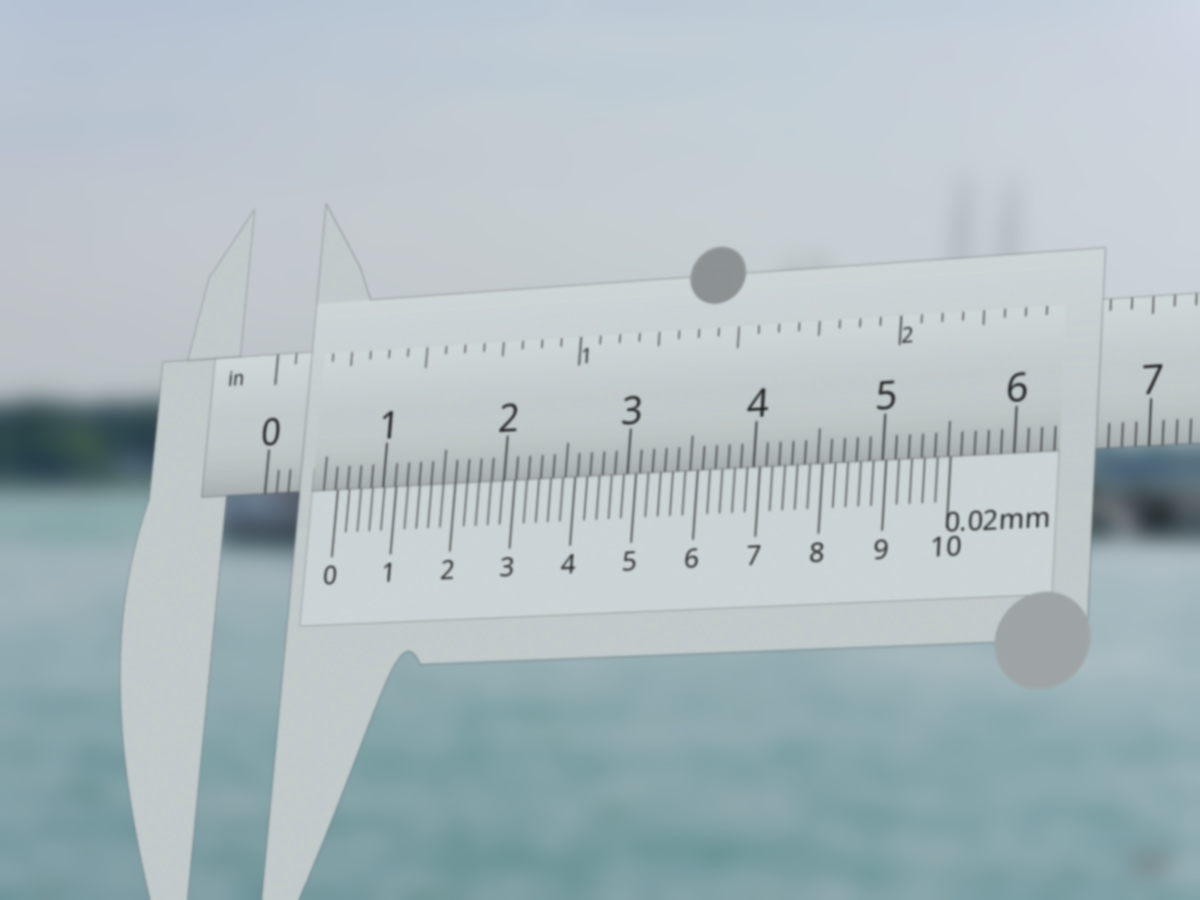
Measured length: 6.2 mm
